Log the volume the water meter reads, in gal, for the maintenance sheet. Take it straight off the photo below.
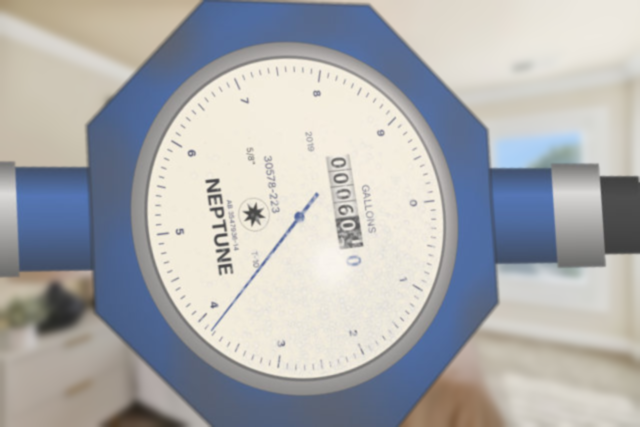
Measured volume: 6013.8 gal
